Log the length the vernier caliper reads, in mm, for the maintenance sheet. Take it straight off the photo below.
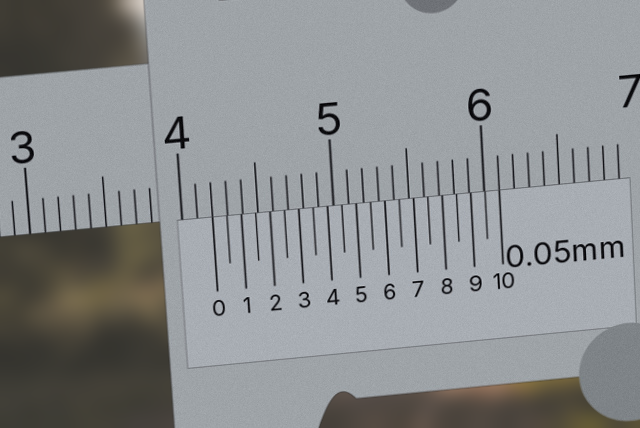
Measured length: 42.0 mm
